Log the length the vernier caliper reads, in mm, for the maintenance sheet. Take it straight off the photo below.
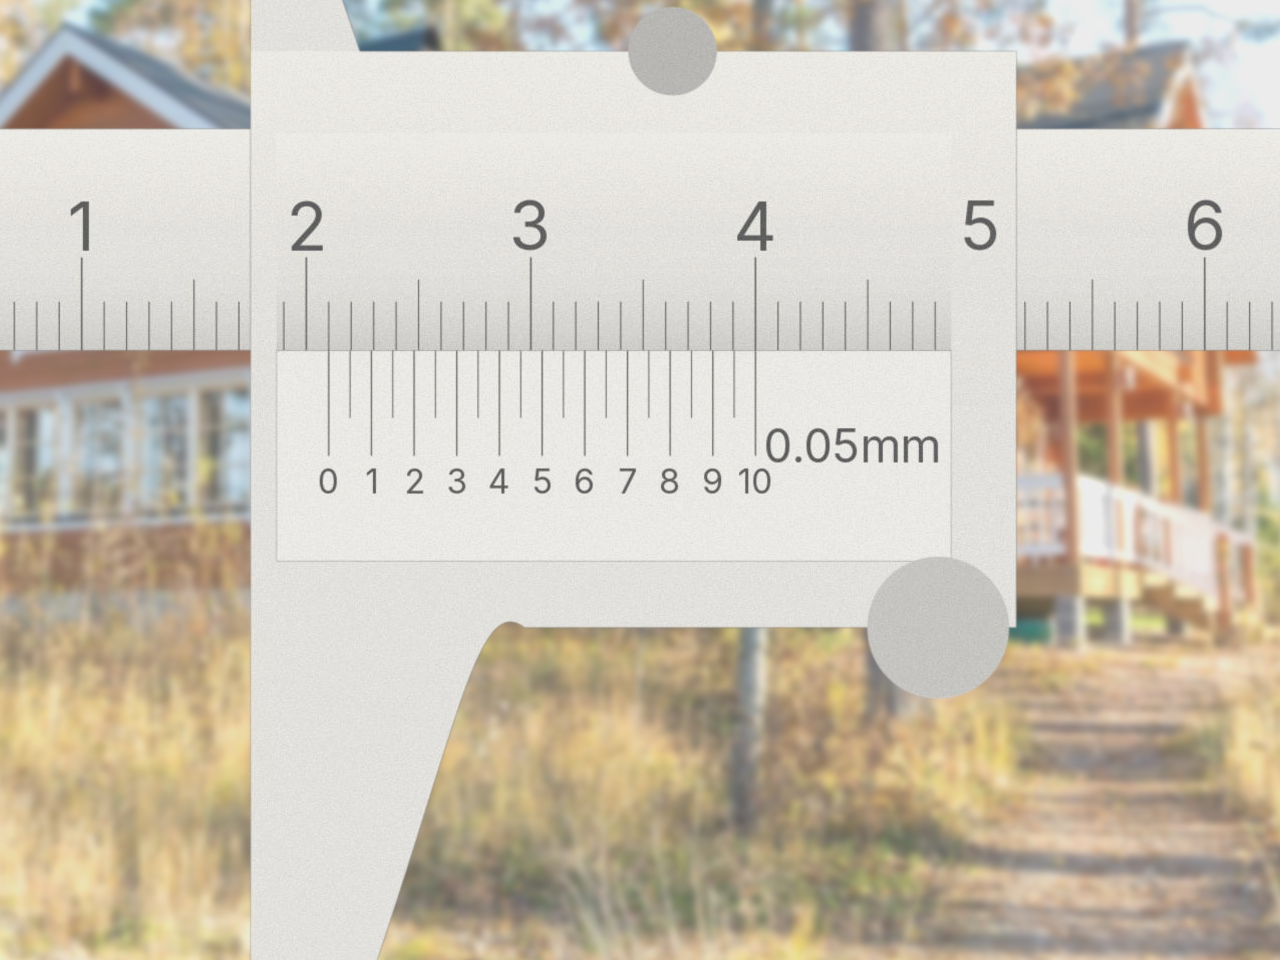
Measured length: 21.0 mm
